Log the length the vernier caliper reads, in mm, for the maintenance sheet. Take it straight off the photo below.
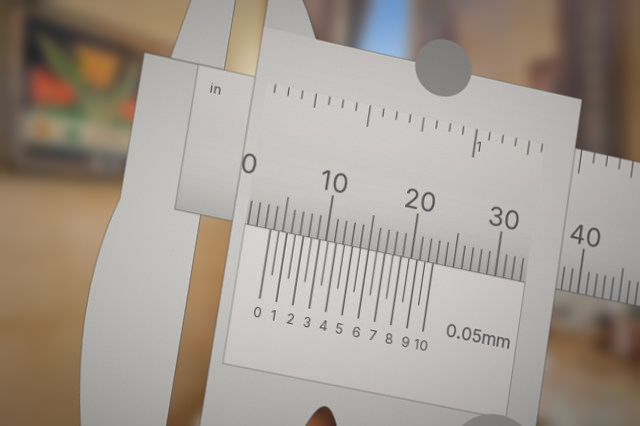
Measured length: 3.6 mm
